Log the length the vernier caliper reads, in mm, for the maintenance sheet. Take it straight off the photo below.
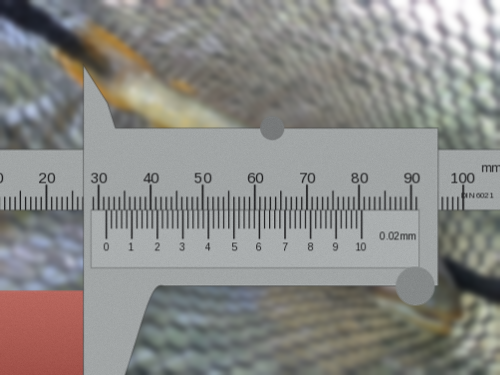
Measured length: 31.5 mm
